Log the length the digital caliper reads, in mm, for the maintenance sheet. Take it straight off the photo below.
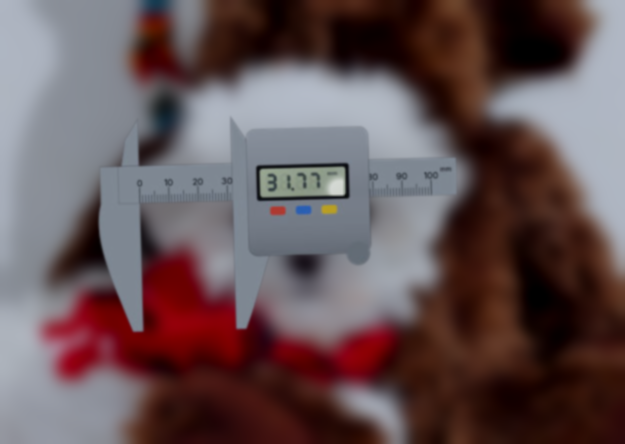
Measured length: 31.77 mm
